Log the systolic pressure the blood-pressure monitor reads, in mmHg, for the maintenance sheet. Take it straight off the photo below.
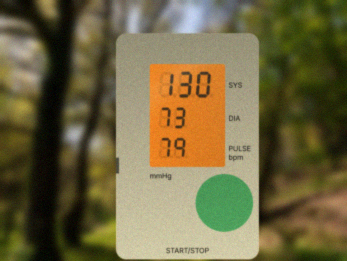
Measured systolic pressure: 130 mmHg
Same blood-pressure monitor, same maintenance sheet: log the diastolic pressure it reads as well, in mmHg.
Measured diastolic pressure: 73 mmHg
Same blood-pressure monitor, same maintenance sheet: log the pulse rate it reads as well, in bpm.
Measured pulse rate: 79 bpm
